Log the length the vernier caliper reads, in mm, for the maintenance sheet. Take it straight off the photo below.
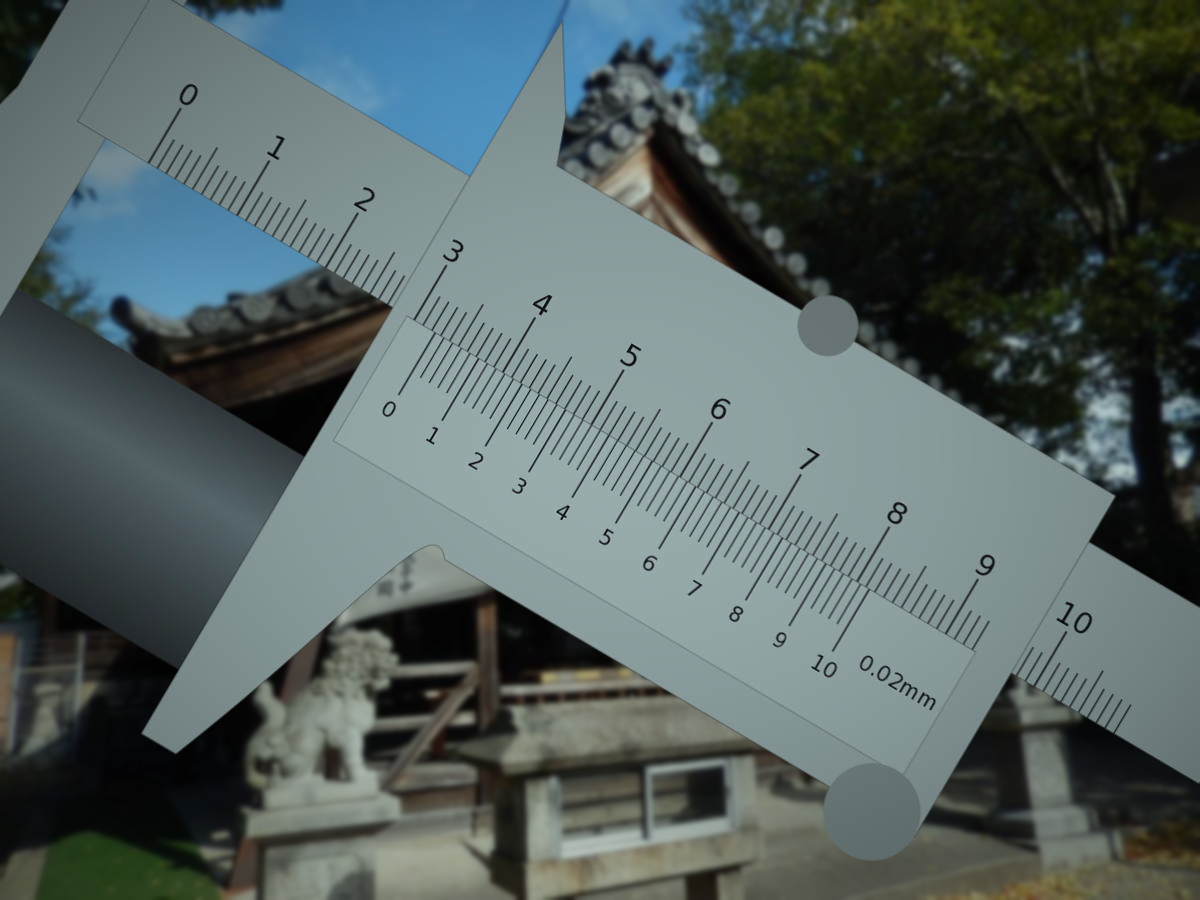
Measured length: 32.4 mm
